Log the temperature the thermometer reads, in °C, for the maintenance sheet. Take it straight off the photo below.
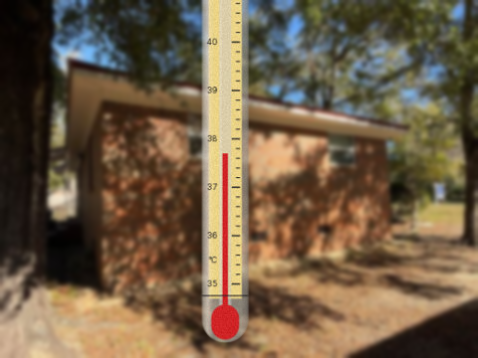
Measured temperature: 37.7 °C
